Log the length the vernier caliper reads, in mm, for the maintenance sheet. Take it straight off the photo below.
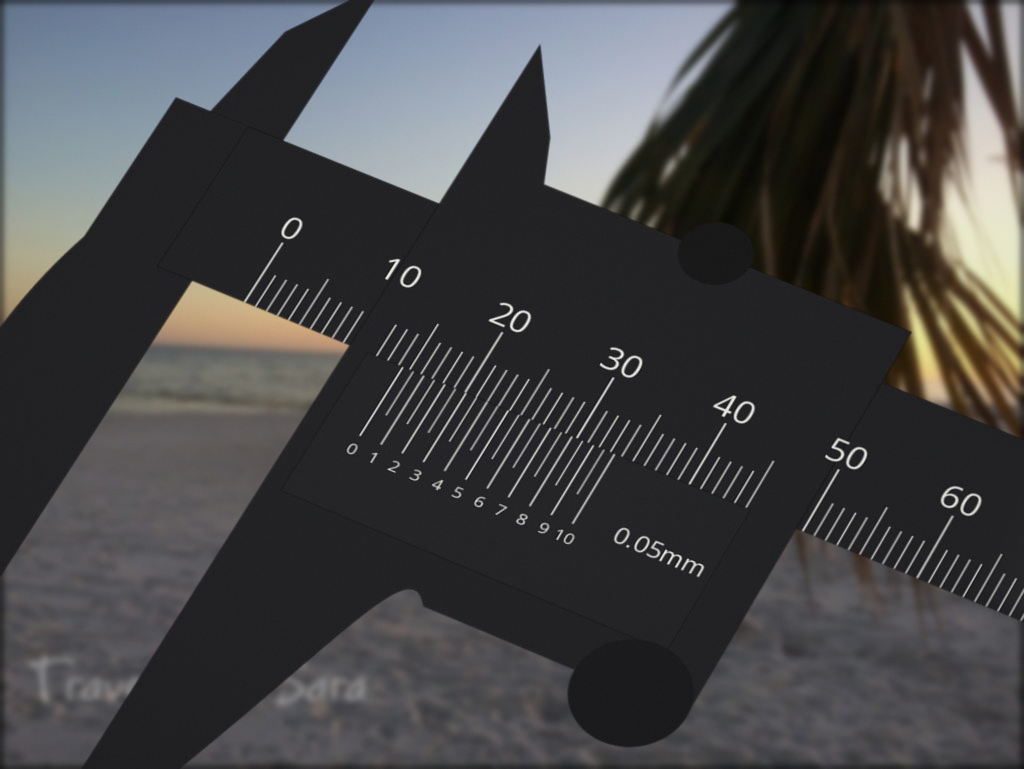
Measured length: 14.4 mm
